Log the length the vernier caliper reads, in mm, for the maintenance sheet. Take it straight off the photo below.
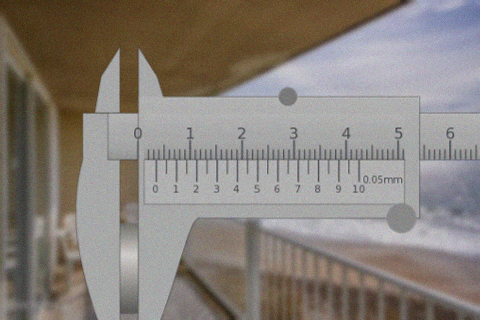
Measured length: 3.5 mm
